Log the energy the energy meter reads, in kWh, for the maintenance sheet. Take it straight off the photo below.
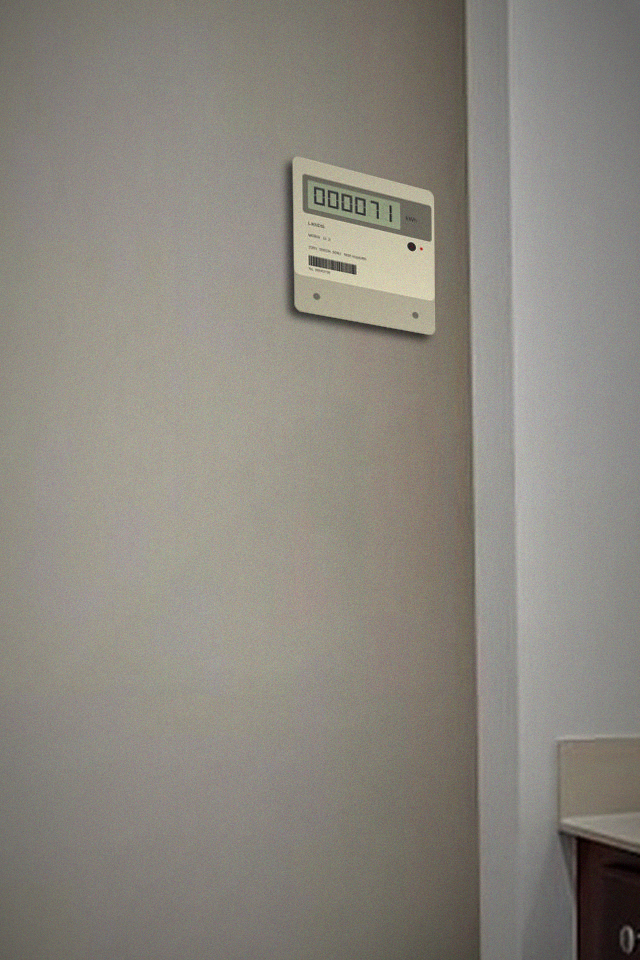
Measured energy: 71 kWh
